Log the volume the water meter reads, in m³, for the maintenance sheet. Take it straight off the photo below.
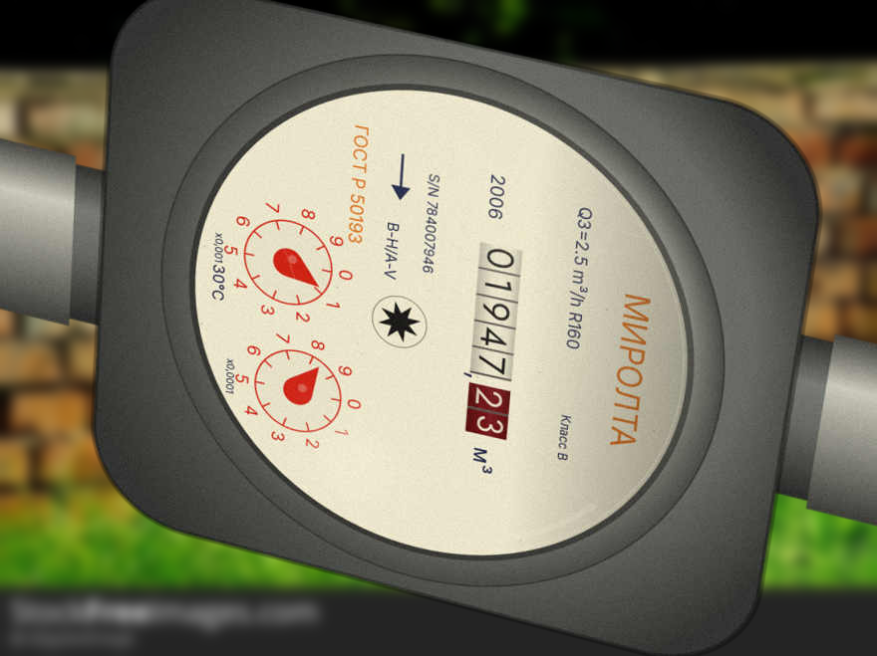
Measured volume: 1947.2308 m³
